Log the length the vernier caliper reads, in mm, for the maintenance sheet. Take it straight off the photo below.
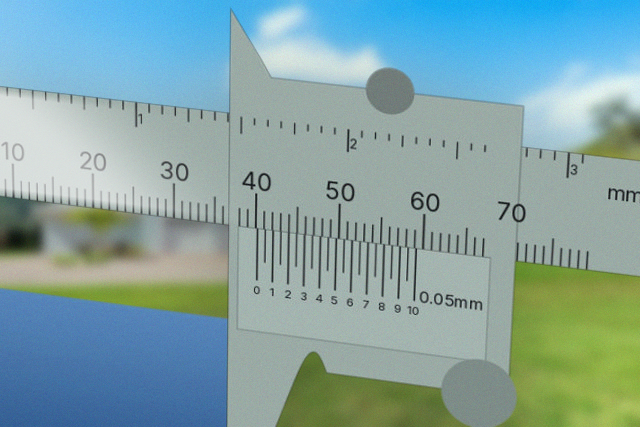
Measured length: 40.2 mm
